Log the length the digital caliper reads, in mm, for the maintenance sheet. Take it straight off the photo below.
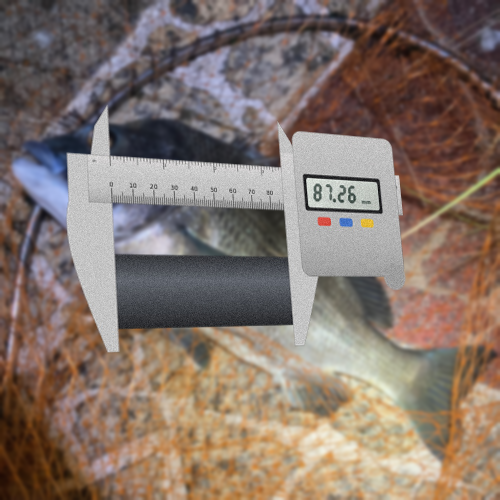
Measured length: 87.26 mm
